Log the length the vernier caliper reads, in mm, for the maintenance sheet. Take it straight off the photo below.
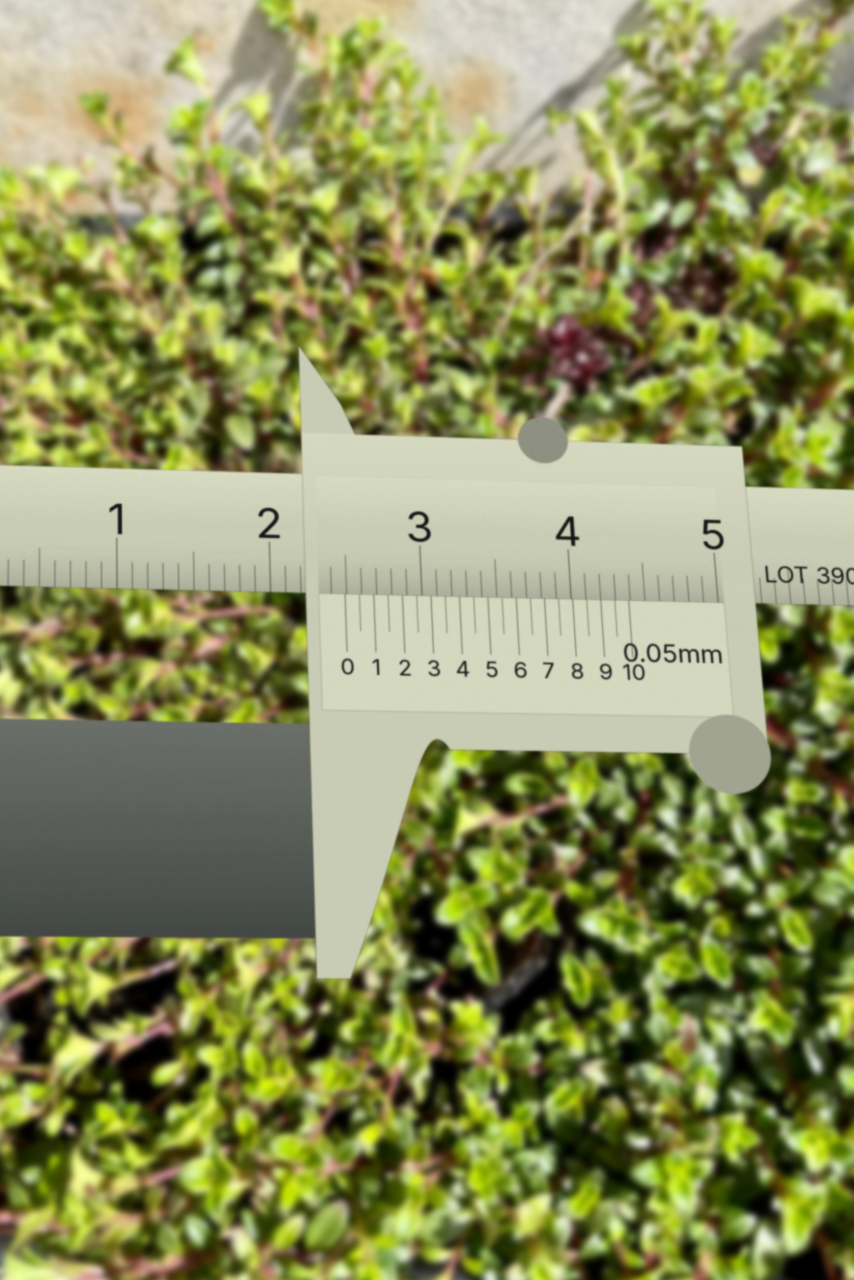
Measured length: 24.9 mm
